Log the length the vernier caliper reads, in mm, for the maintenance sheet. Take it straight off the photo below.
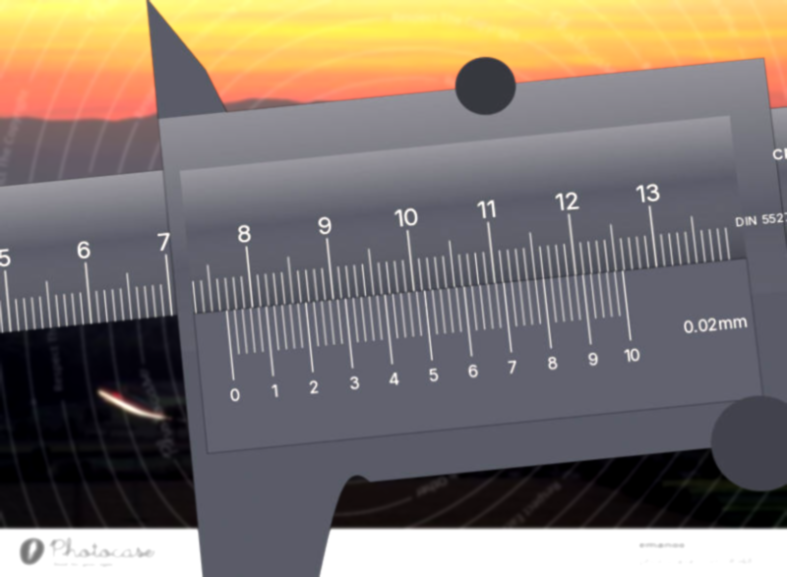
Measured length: 76.8 mm
